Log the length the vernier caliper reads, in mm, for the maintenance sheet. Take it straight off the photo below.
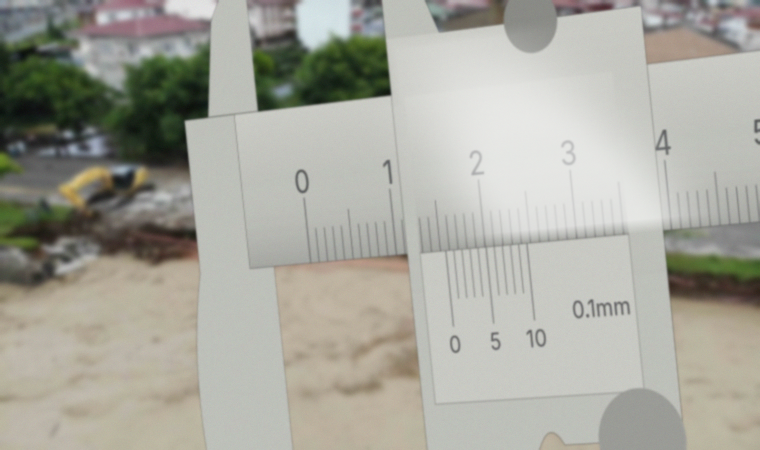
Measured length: 15.6 mm
